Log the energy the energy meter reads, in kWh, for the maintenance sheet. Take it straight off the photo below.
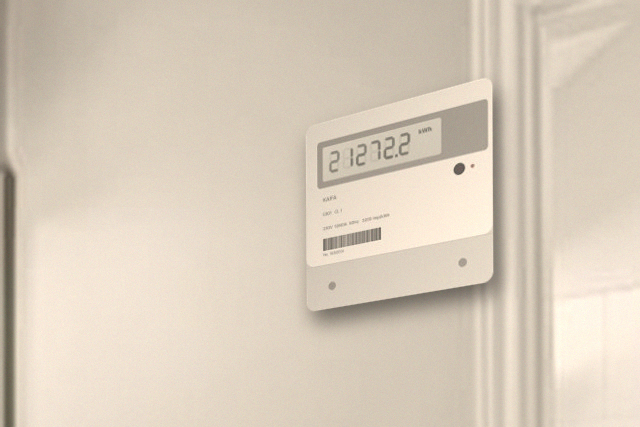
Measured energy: 21272.2 kWh
